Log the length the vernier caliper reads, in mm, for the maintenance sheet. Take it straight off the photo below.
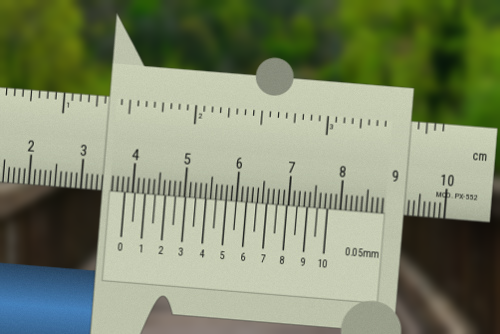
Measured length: 38.5 mm
